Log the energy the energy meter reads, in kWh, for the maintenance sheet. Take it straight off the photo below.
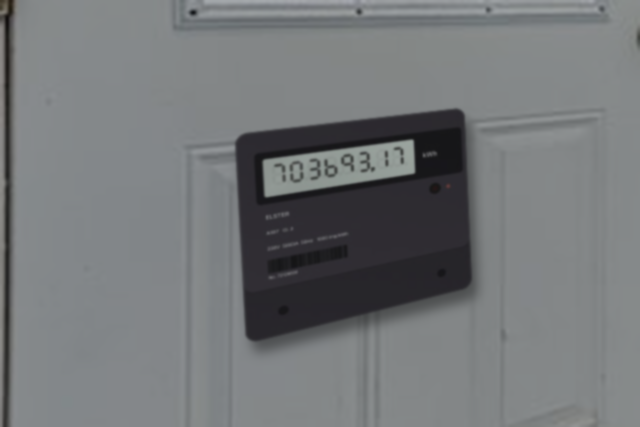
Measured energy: 703693.17 kWh
